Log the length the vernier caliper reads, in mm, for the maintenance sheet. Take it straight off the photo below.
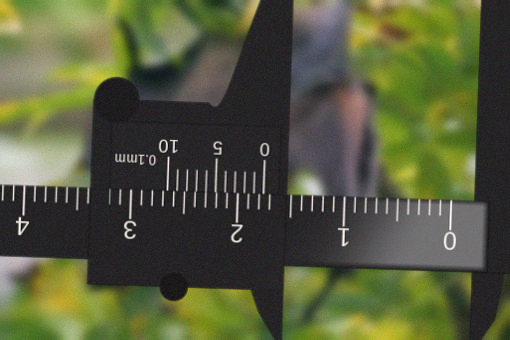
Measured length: 17.6 mm
